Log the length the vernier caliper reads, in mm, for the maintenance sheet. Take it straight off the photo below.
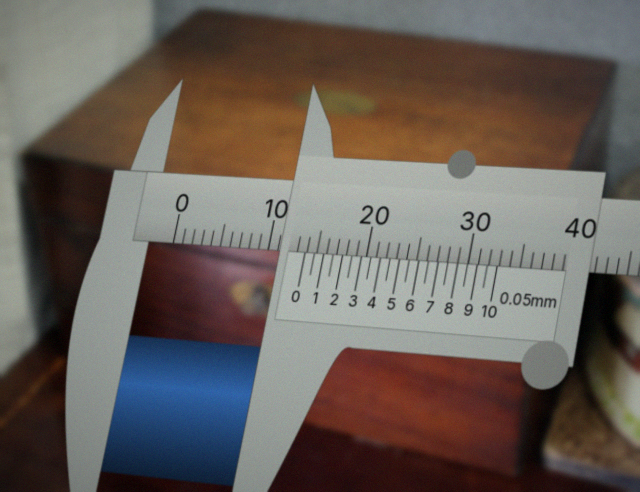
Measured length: 13.8 mm
